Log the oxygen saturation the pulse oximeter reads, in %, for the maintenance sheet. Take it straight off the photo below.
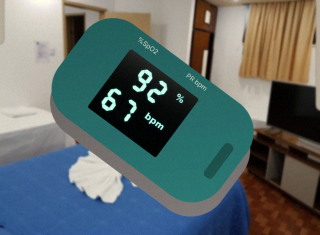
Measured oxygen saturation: 92 %
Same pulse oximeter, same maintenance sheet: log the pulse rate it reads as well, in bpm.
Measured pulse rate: 67 bpm
